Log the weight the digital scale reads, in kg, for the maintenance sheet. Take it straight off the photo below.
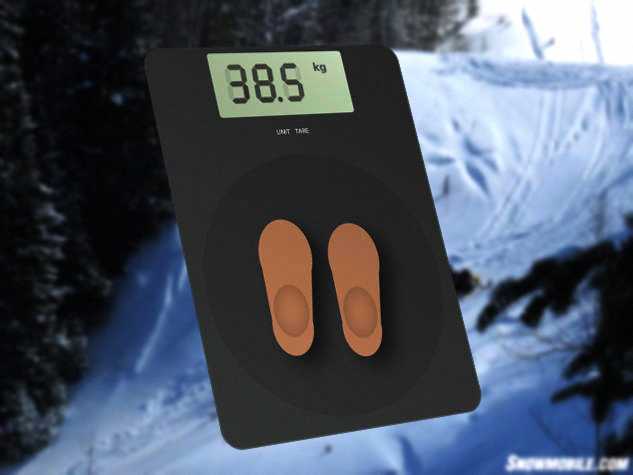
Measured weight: 38.5 kg
